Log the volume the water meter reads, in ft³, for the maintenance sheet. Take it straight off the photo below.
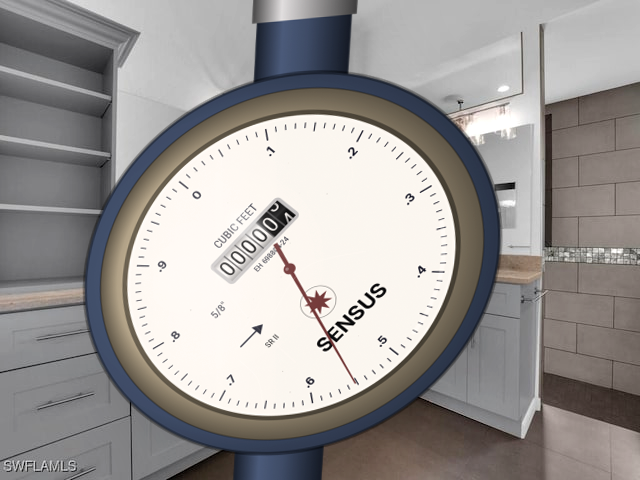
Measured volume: 3.55 ft³
